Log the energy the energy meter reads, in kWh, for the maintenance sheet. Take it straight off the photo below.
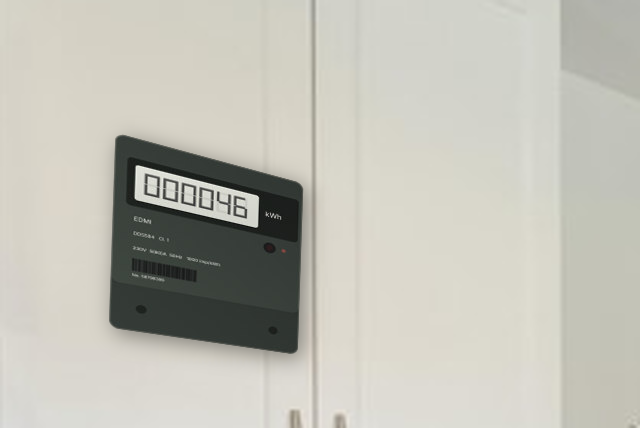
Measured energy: 46 kWh
